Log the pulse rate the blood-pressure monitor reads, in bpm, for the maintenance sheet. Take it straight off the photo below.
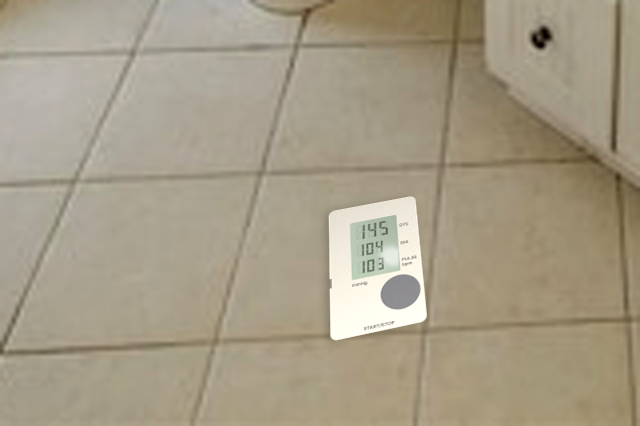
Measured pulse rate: 103 bpm
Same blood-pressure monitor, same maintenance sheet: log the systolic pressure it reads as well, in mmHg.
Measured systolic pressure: 145 mmHg
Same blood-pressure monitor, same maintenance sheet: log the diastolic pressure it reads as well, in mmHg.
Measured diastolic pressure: 104 mmHg
